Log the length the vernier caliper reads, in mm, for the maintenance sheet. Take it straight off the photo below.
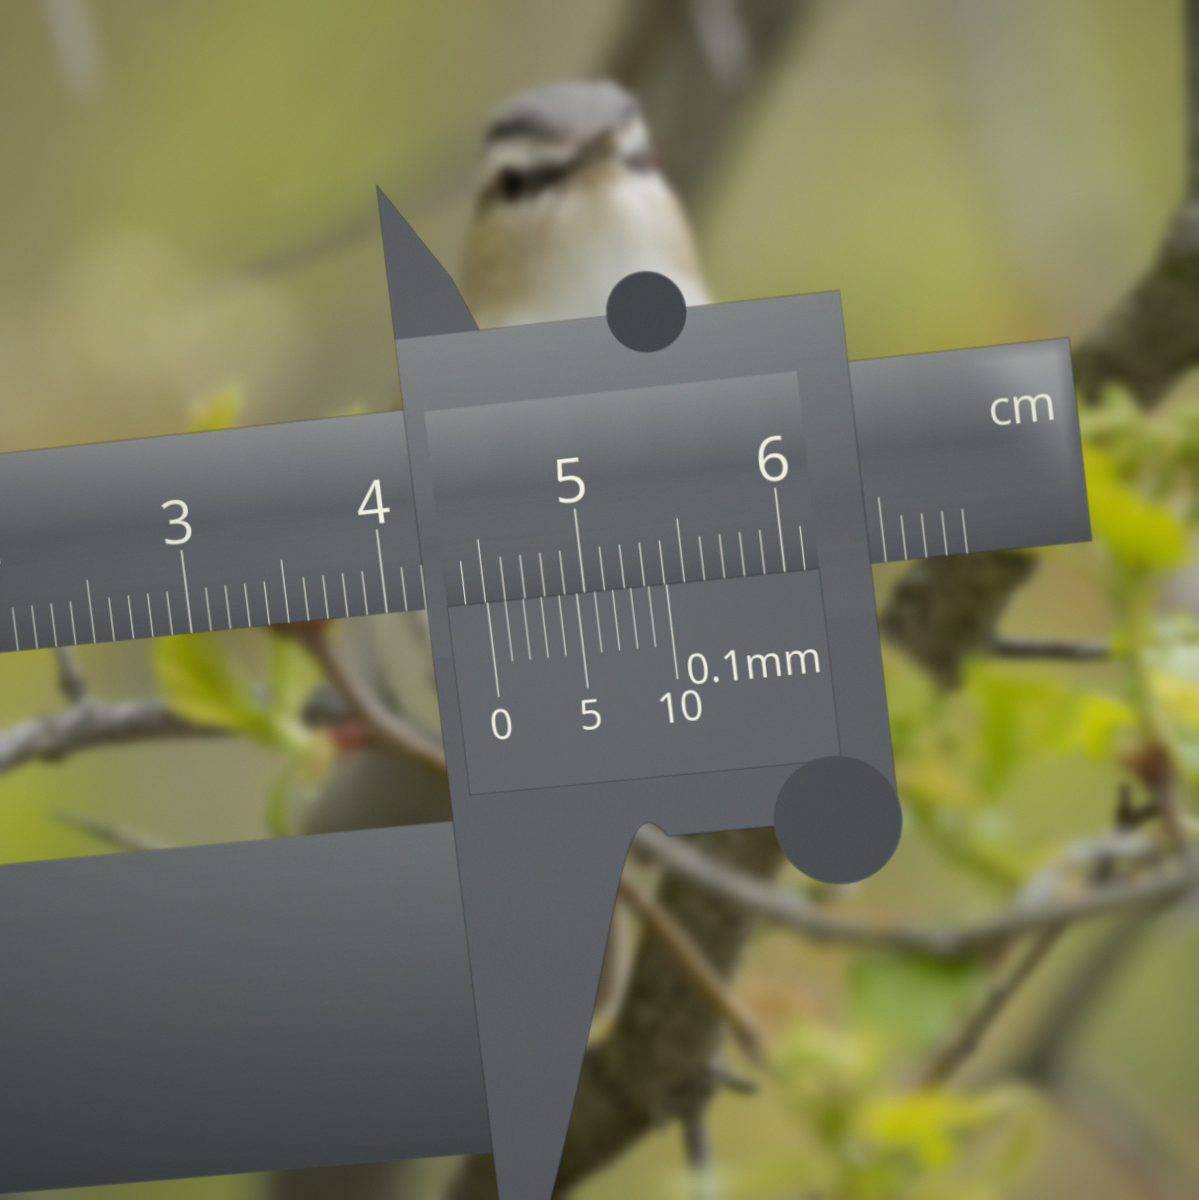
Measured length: 45.1 mm
